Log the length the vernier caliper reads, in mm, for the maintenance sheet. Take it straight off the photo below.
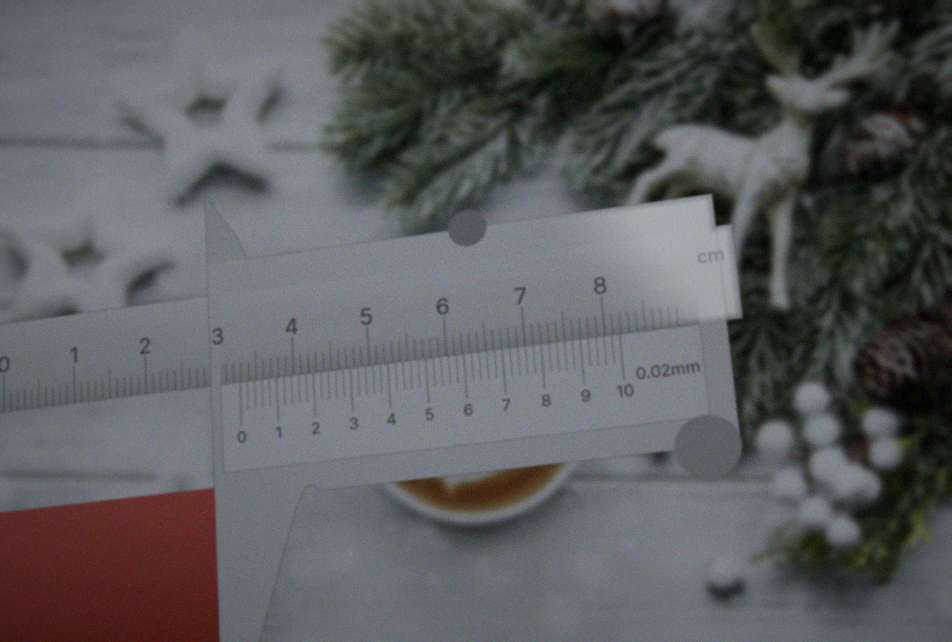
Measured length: 32.8 mm
